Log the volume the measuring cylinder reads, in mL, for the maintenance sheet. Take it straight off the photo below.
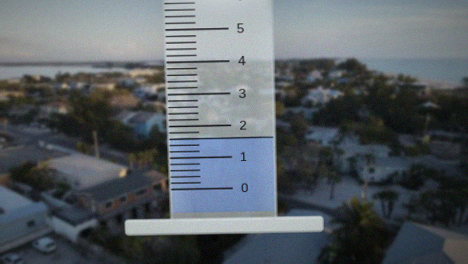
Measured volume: 1.6 mL
